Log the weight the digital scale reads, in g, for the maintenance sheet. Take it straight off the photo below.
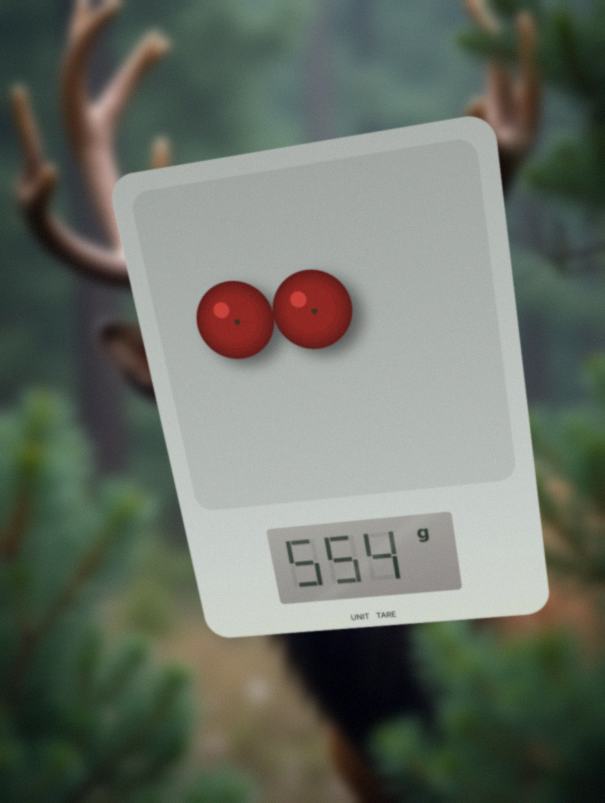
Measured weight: 554 g
